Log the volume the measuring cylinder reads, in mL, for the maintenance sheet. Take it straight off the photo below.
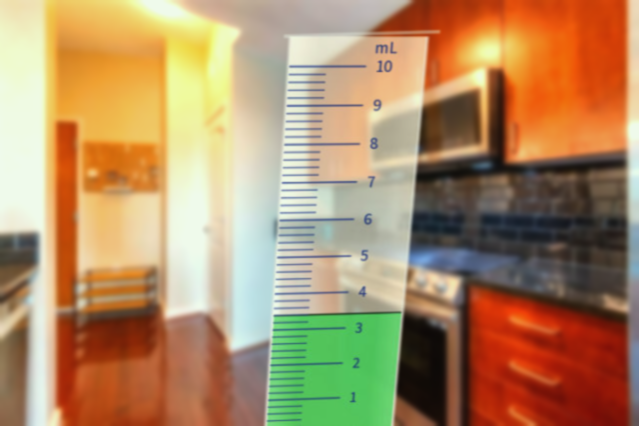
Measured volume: 3.4 mL
